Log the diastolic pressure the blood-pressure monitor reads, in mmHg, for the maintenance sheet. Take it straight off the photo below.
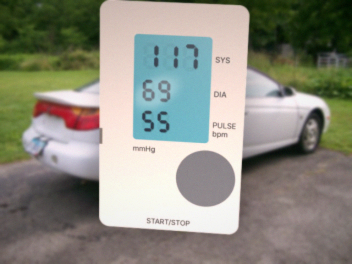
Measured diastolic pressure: 69 mmHg
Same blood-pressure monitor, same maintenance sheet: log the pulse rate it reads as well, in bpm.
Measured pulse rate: 55 bpm
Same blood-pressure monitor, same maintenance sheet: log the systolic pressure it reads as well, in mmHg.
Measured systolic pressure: 117 mmHg
